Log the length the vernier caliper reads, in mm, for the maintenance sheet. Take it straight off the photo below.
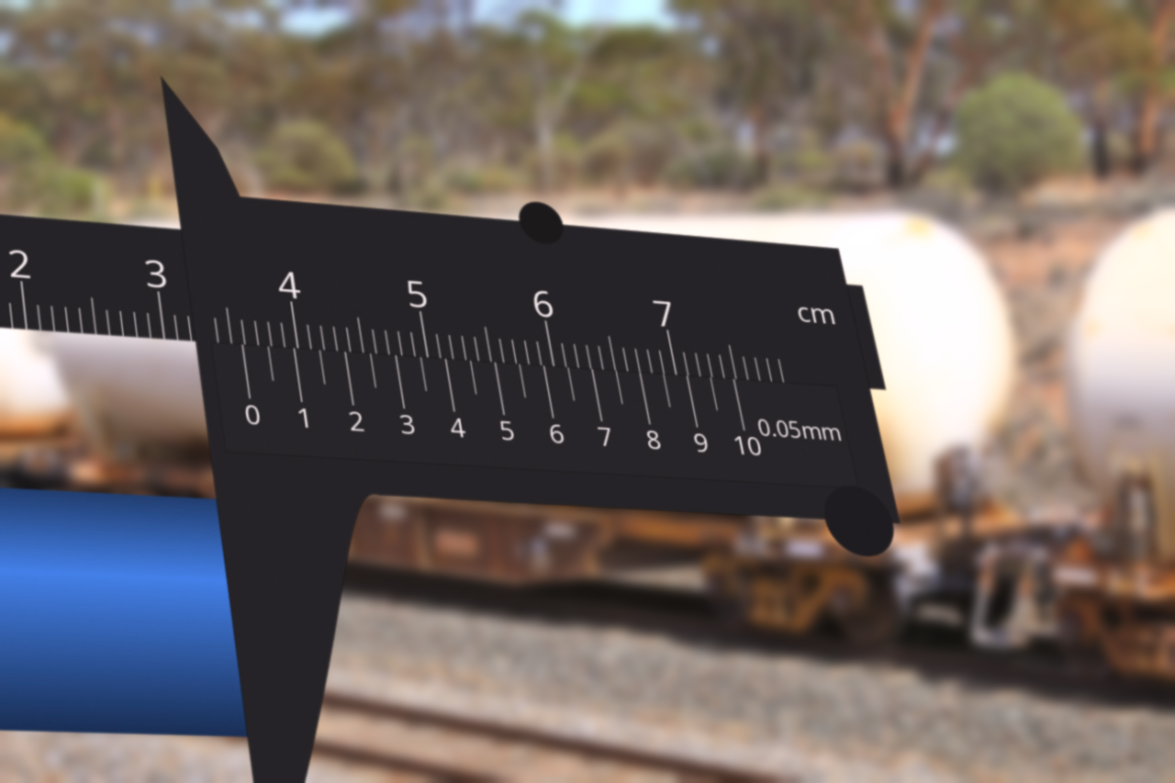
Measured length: 35.8 mm
